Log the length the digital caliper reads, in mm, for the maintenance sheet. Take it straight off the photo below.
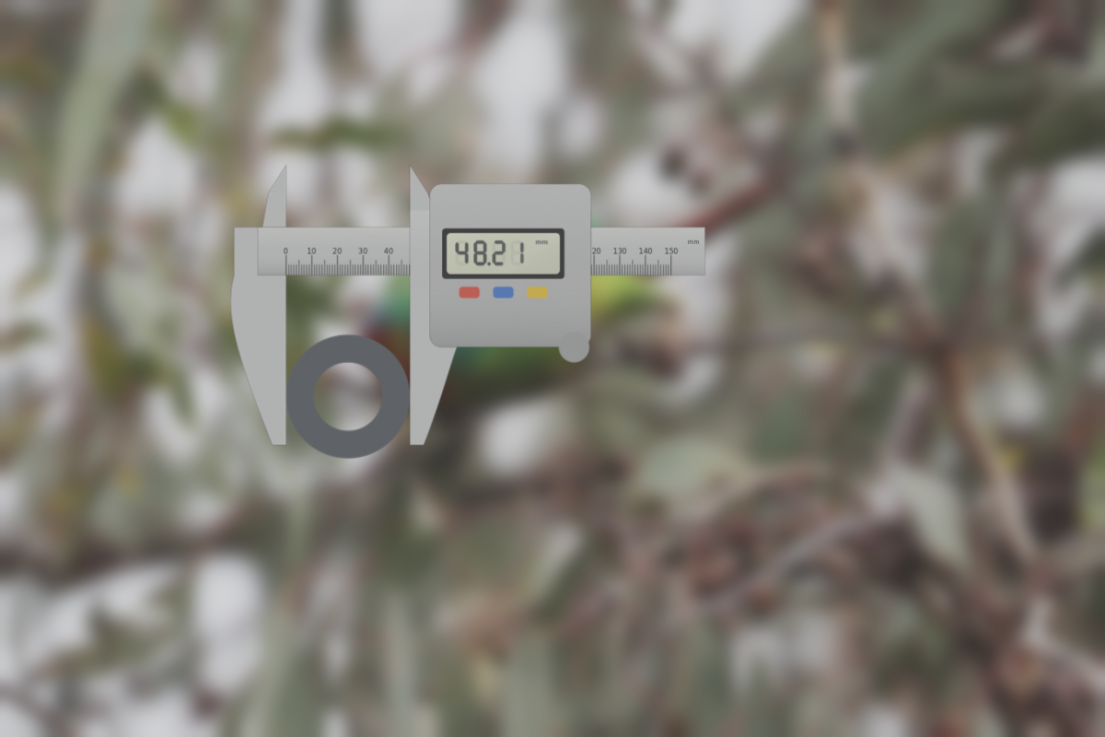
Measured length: 48.21 mm
